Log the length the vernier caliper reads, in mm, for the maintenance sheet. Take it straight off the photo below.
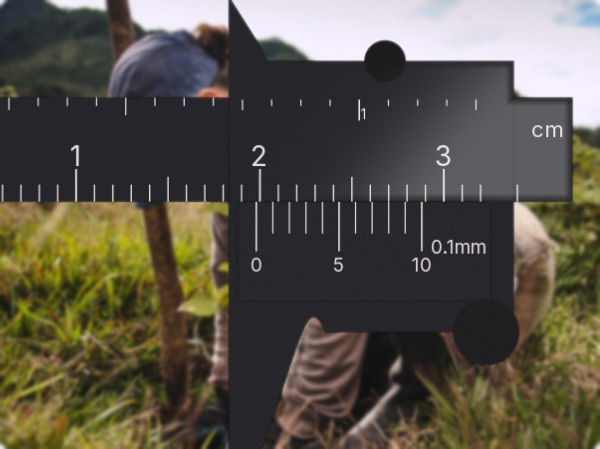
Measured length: 19.8 mm
